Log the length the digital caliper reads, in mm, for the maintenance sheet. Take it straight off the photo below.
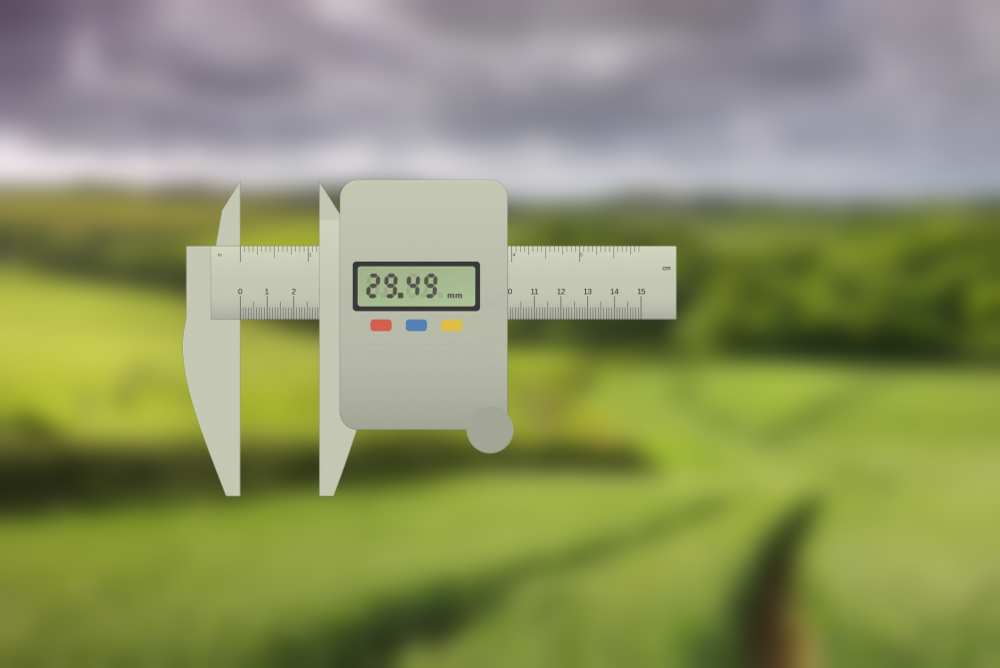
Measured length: 29.49 mm
